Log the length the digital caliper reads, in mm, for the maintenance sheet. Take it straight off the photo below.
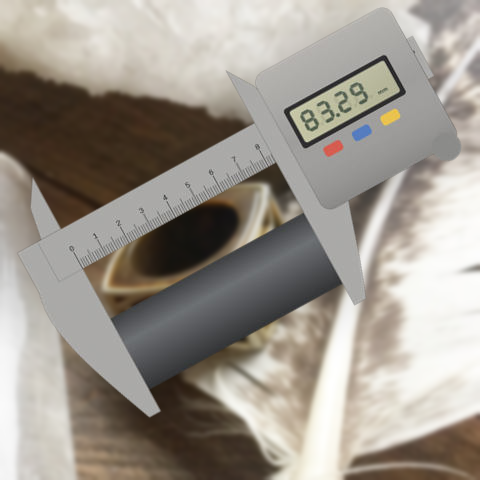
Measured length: 83.29 mm
